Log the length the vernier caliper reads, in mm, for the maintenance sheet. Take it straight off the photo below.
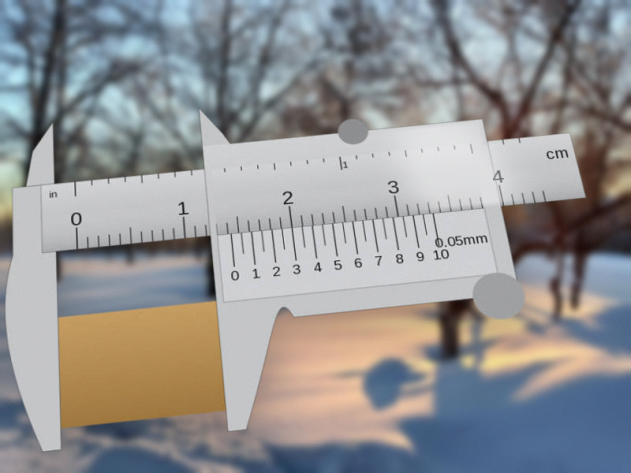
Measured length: 14.3 mm
